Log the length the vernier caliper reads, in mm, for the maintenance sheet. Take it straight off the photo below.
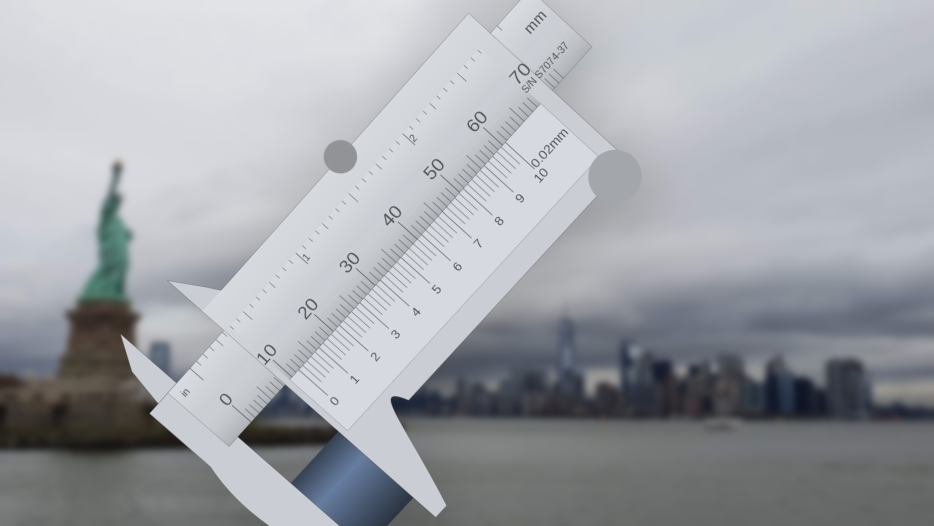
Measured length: 11.6 mm
